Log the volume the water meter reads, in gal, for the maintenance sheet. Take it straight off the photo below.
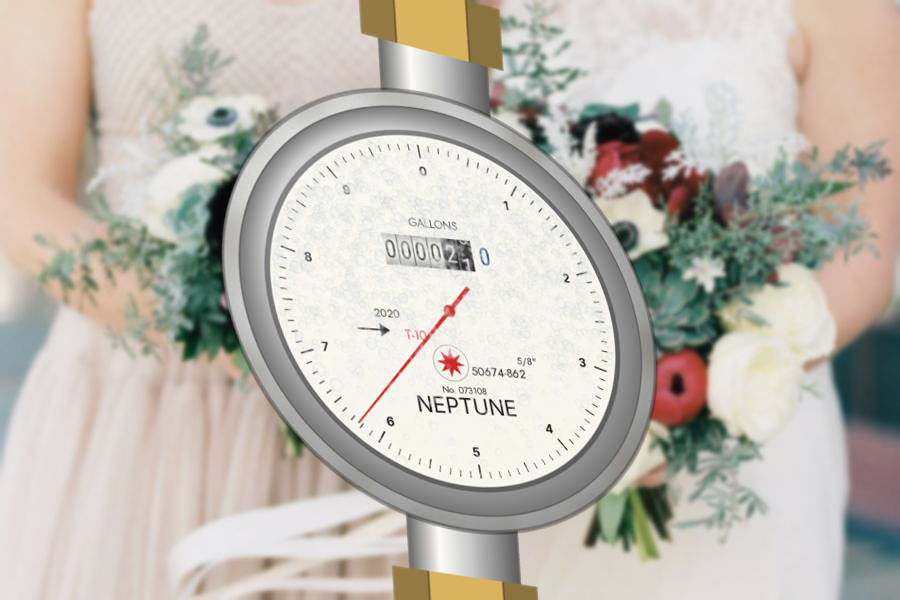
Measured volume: 206.2 gal
